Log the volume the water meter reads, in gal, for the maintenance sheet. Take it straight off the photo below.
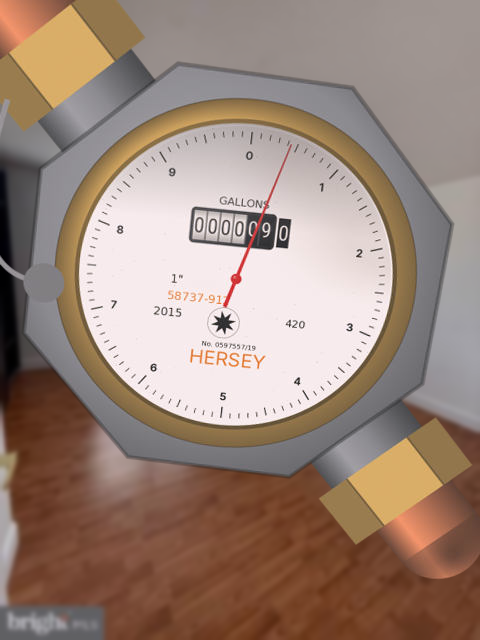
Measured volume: 90.4 gal
